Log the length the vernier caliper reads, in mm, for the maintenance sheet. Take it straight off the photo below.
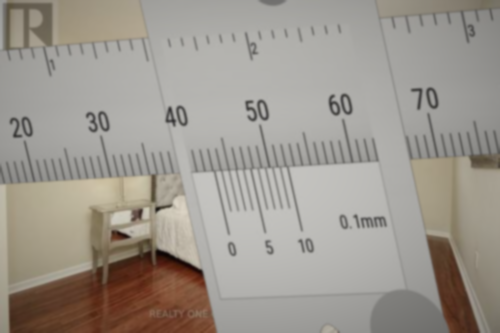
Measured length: 43.2 mm
